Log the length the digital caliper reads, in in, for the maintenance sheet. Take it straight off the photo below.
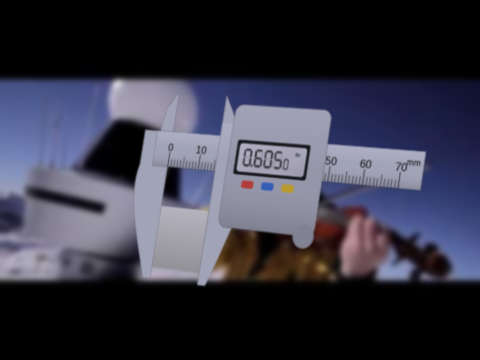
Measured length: 0.6050 in
